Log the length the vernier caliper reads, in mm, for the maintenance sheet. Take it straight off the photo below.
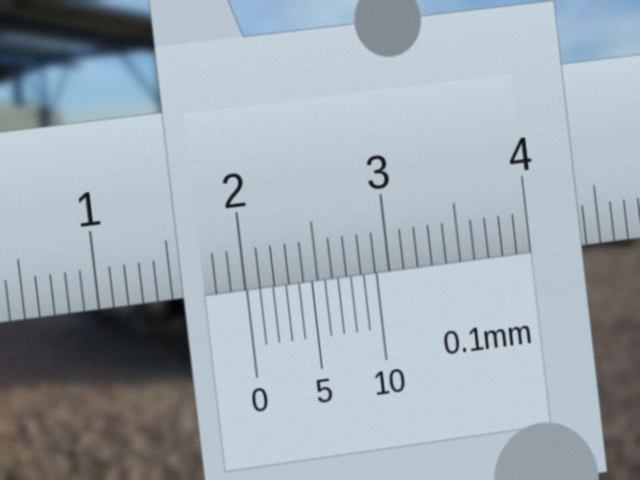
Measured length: 20.1 mm
